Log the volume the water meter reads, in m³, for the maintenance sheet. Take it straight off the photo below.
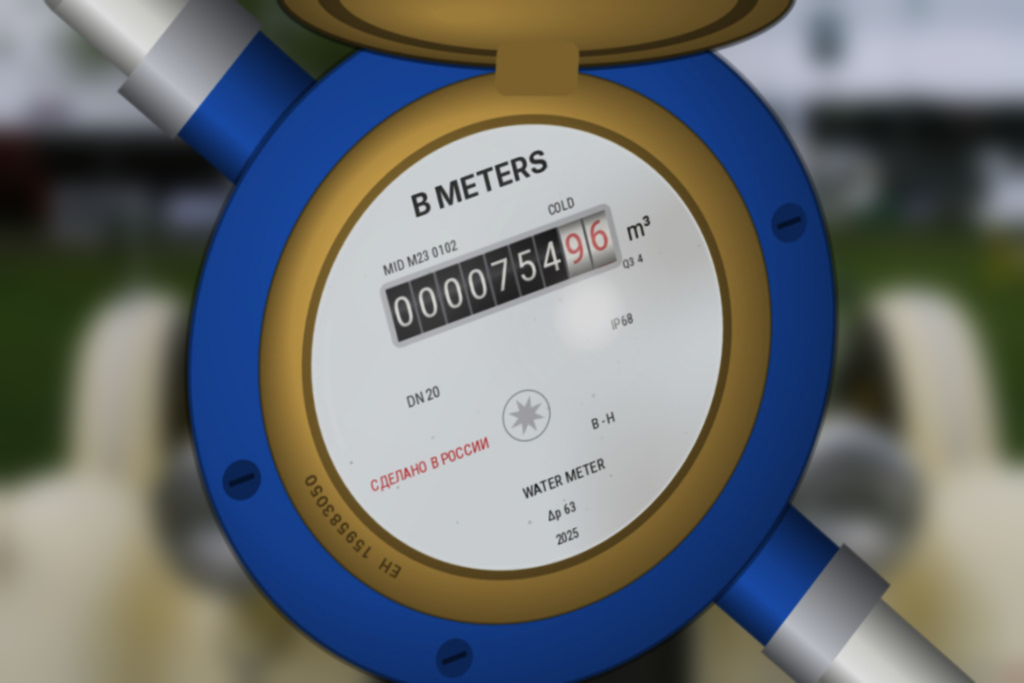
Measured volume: 754.96 m³
